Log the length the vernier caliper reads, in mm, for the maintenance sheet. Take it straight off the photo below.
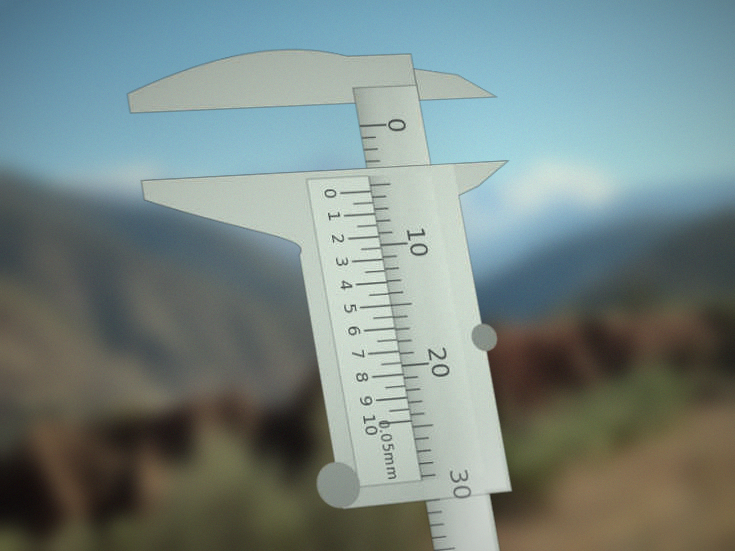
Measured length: 5.5 mm
